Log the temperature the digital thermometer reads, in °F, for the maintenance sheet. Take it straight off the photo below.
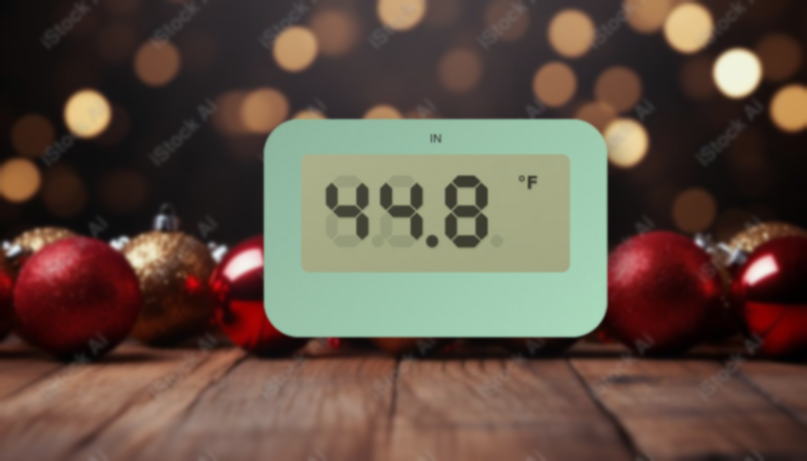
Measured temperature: 44.8 °F
